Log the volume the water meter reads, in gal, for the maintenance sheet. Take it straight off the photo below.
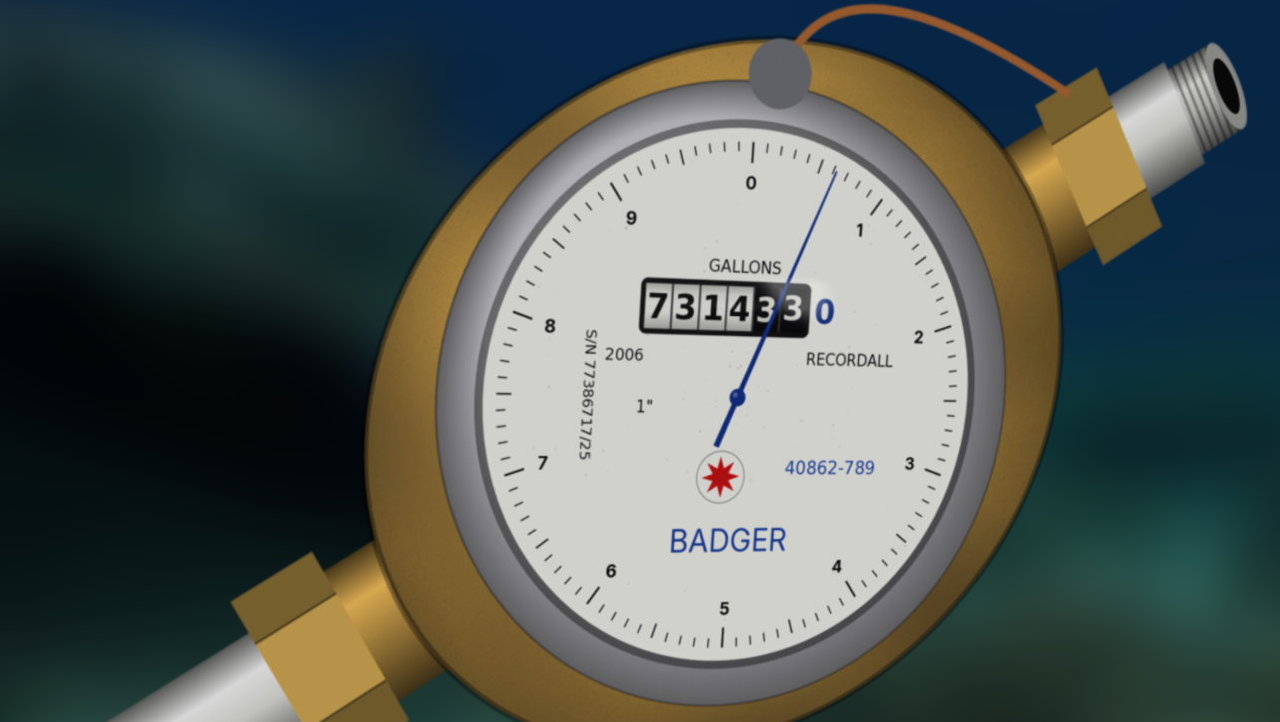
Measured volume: 7314330.6 gal
